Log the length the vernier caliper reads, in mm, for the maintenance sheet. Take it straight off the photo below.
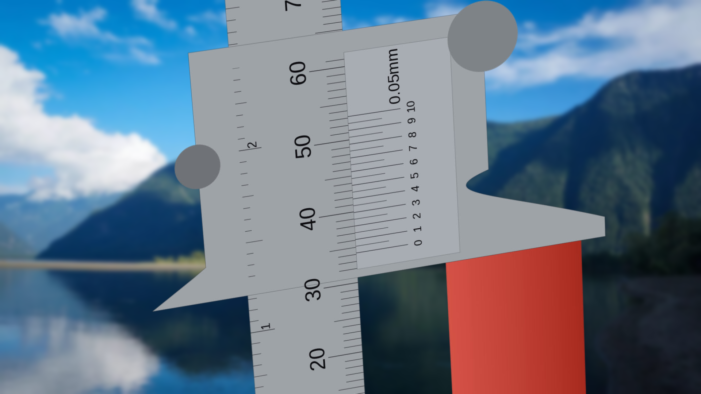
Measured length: 34.2 mm
